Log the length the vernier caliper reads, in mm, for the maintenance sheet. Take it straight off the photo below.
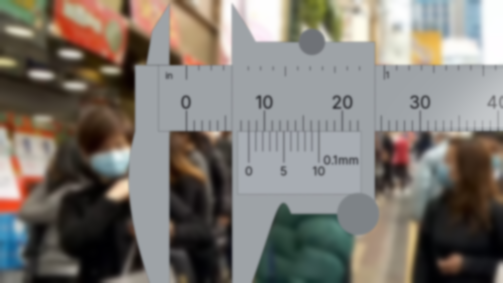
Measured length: 8.0 mm
